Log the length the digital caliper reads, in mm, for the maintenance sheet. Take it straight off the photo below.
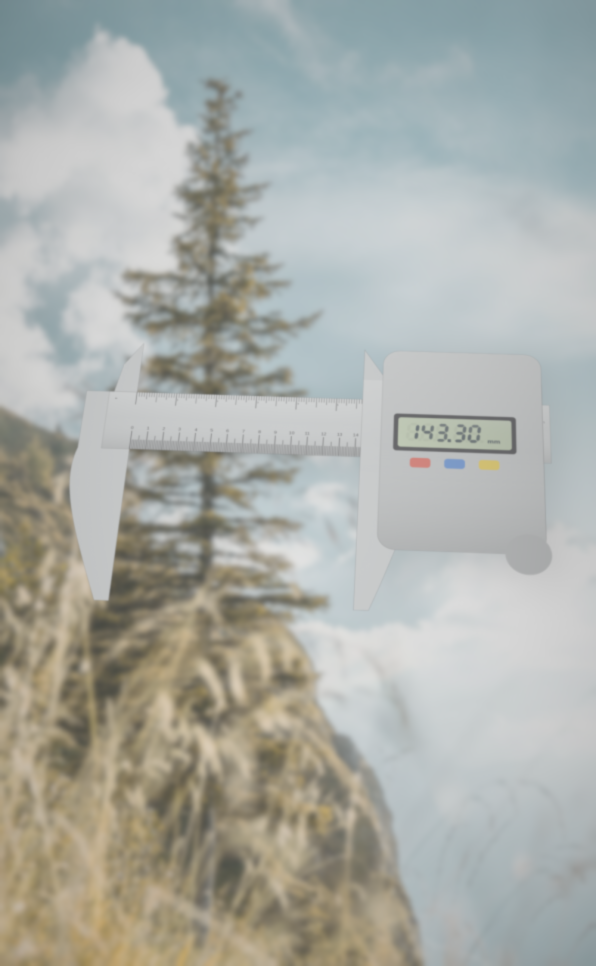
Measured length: 143.30 mm
